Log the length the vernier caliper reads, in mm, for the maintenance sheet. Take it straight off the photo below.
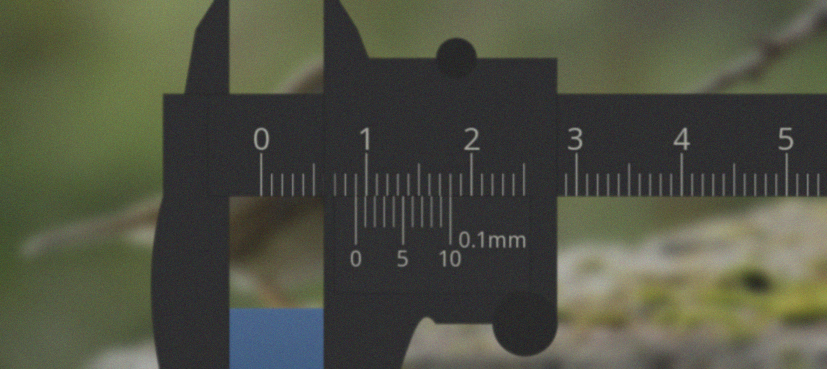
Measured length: 9.0 mm
